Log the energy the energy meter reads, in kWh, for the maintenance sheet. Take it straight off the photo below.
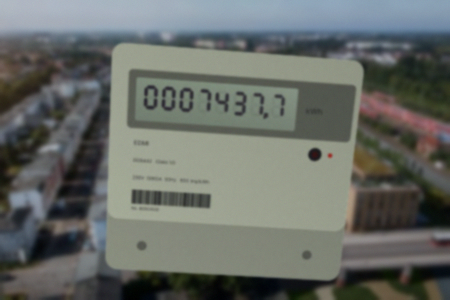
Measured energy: 7437.7 kWh
